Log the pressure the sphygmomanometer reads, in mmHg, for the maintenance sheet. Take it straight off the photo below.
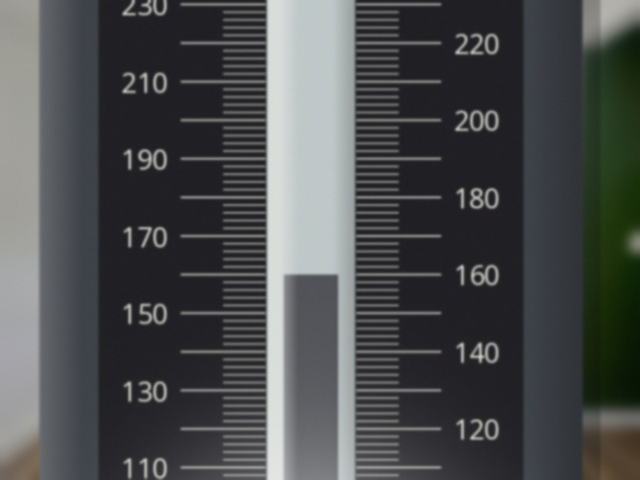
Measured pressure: 160 mmHg
